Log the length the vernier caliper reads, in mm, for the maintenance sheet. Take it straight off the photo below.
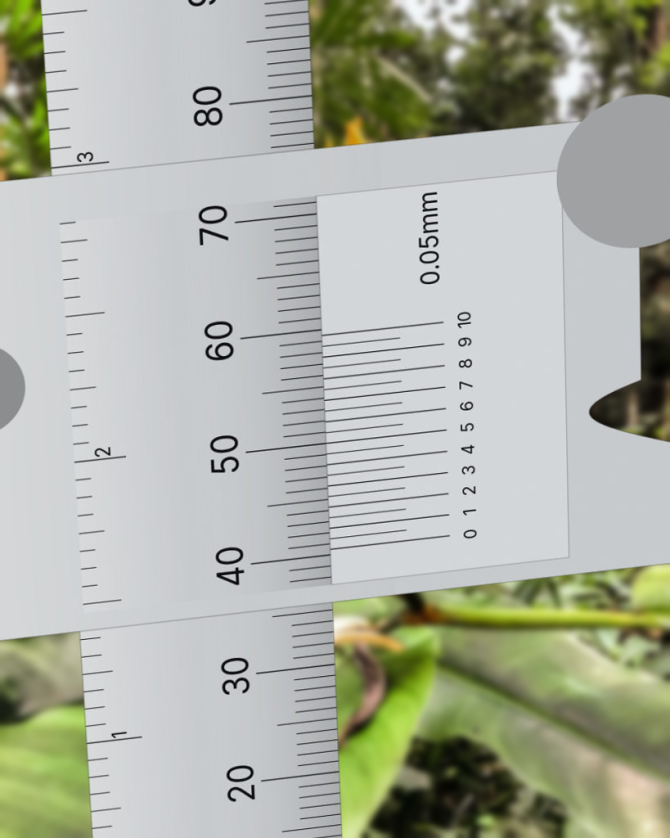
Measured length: 40.5 mm
